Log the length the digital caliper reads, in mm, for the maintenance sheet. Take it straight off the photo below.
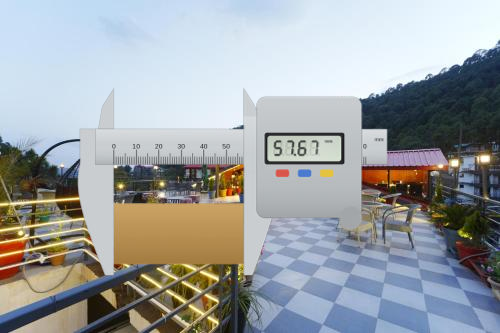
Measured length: 57.67 mm
